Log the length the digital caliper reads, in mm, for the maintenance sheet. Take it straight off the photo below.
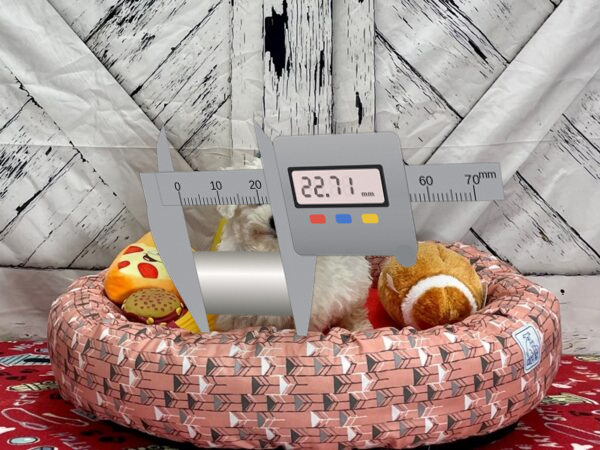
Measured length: 22.71 mm
